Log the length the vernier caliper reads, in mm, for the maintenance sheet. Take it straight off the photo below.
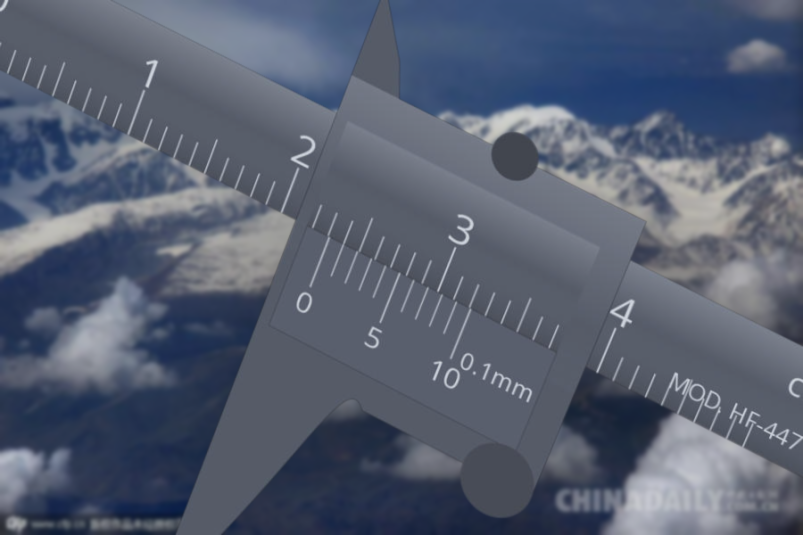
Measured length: 23.1 mm
